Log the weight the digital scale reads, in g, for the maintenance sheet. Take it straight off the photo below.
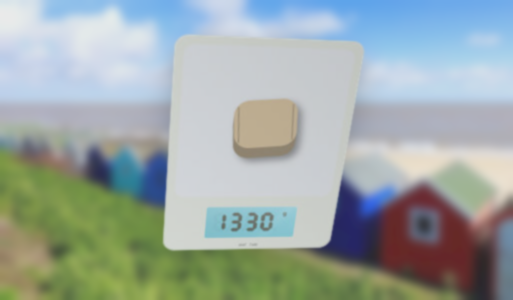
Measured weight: 1330 g
